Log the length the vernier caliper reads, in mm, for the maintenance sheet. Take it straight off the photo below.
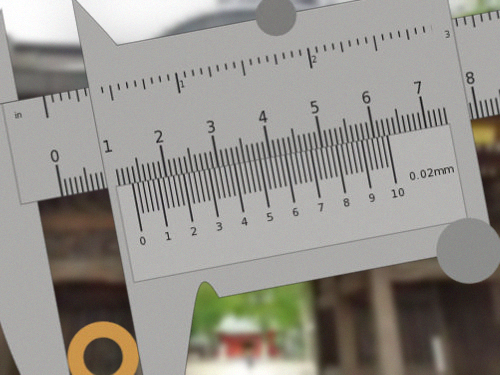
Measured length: 13.5 mm
